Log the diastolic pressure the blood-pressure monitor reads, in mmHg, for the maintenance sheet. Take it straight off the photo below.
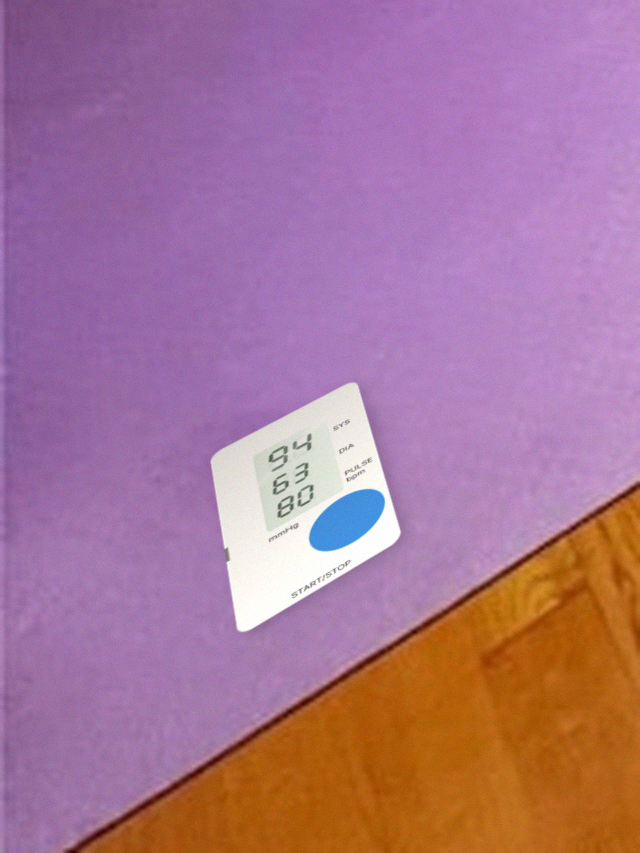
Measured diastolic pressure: 63 mmHg
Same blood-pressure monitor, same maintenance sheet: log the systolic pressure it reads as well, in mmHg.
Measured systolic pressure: 94 mmHg
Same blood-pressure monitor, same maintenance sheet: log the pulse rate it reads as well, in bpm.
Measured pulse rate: 80 bpm
